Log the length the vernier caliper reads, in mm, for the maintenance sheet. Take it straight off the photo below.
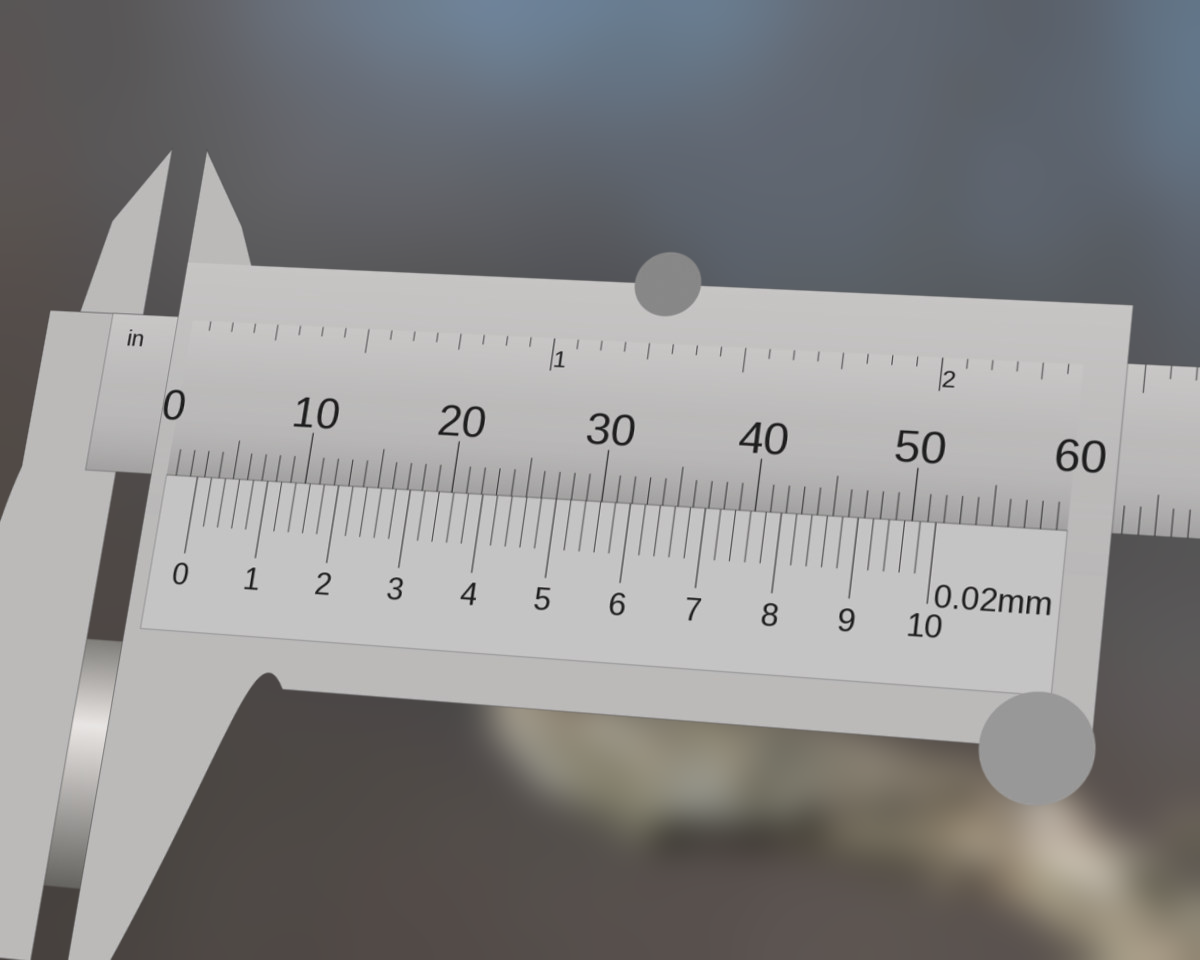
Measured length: 2.5 mm
